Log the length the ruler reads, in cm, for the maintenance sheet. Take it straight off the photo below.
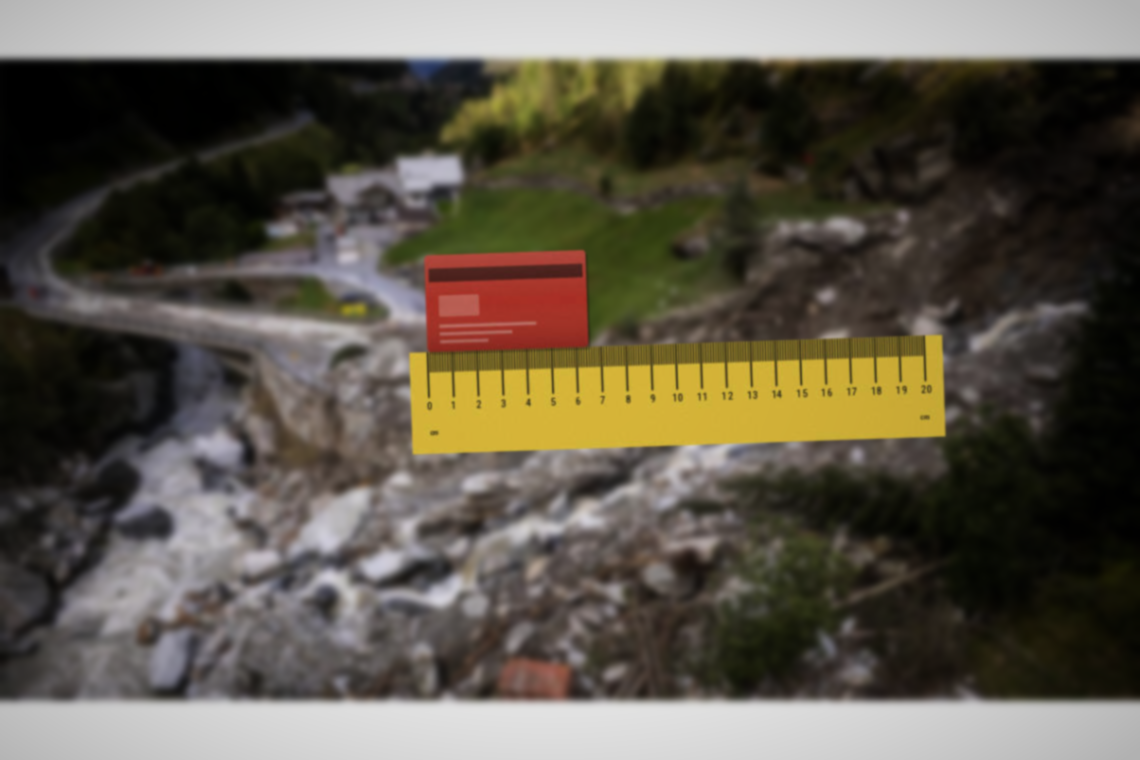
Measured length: 6.5 cm
